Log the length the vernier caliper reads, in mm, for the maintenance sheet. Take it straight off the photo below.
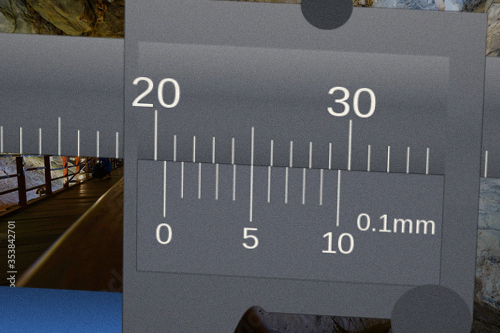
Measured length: 20.5 mm
